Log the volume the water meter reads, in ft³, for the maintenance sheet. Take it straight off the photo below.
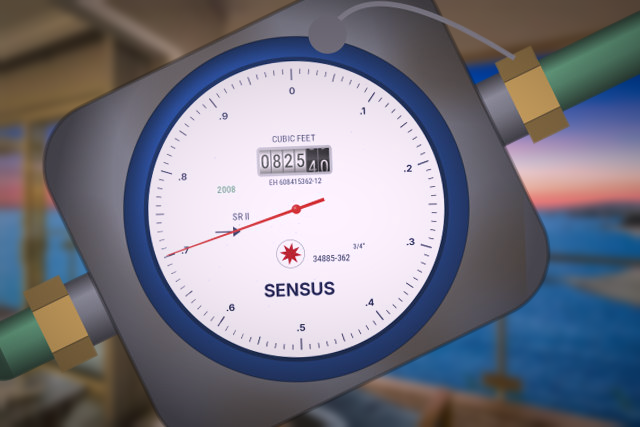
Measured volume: 82539.70 ft³
